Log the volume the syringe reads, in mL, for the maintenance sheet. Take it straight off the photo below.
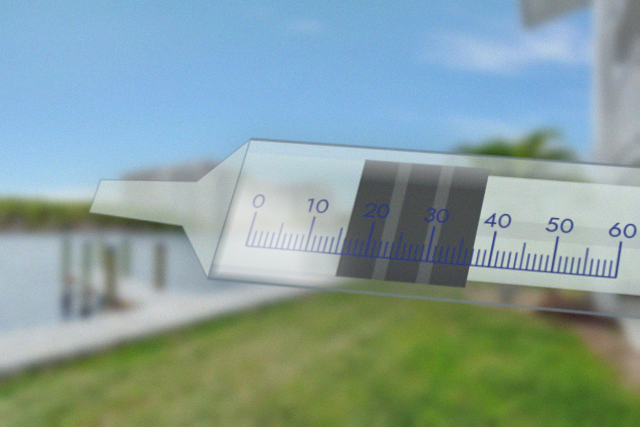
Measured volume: 16 mL
